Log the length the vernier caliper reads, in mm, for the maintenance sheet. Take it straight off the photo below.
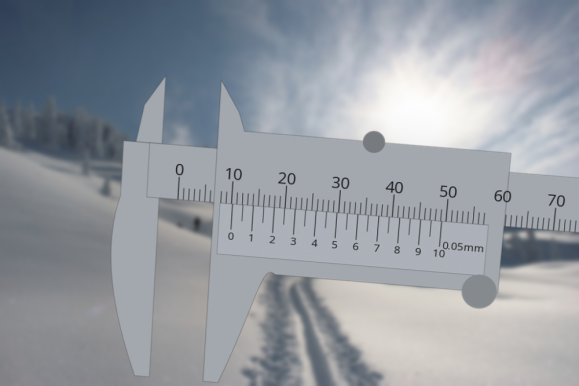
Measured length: 10.2 mm
